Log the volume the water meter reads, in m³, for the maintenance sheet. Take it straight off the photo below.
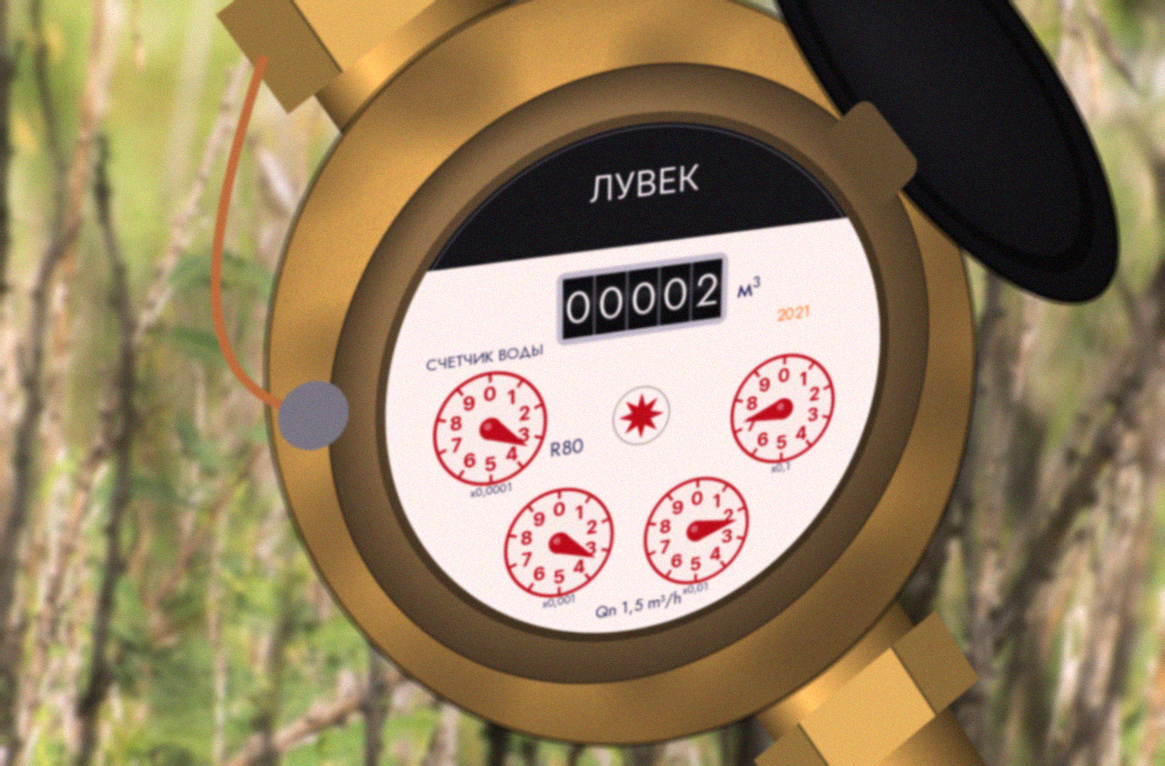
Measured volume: 2.7233 m³
